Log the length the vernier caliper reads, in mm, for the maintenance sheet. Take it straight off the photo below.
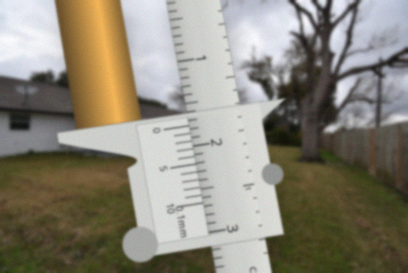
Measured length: 17.6 mm
